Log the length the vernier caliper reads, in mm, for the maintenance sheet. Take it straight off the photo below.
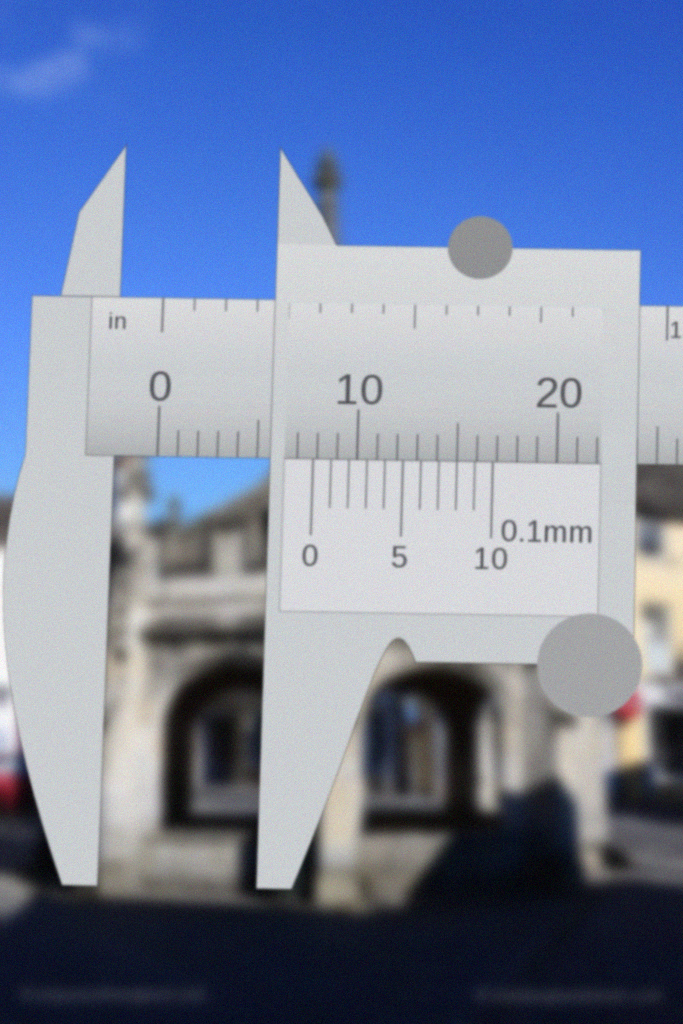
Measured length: 7.8 mm
